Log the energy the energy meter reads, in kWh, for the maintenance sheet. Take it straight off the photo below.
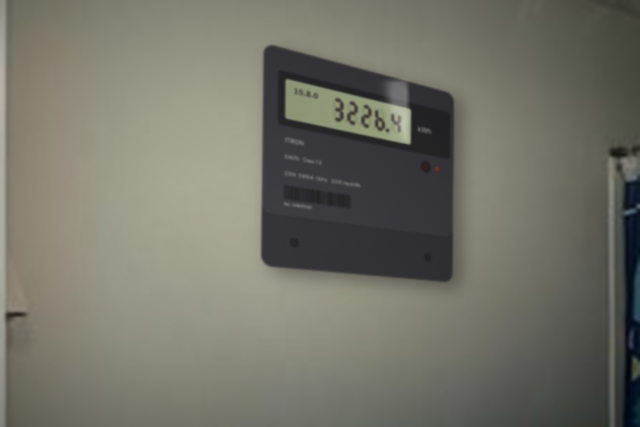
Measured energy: 3226.4 kWh
